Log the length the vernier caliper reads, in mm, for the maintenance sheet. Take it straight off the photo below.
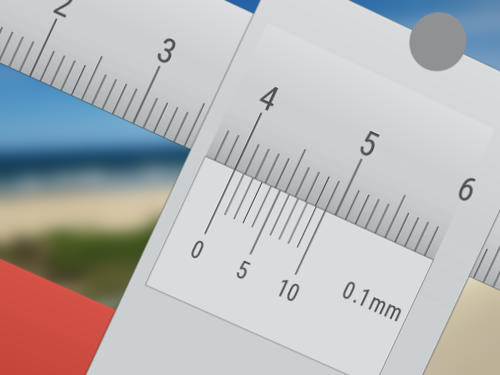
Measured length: 40.0 mm
